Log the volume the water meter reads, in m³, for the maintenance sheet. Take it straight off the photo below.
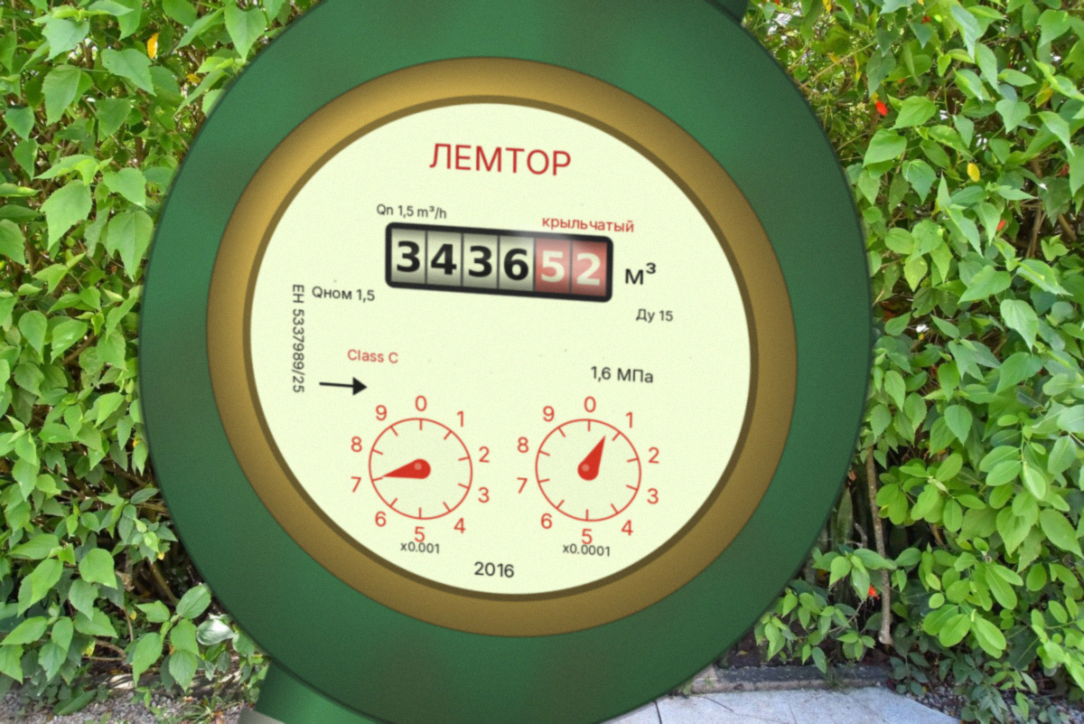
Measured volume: 3436.5270 m³
